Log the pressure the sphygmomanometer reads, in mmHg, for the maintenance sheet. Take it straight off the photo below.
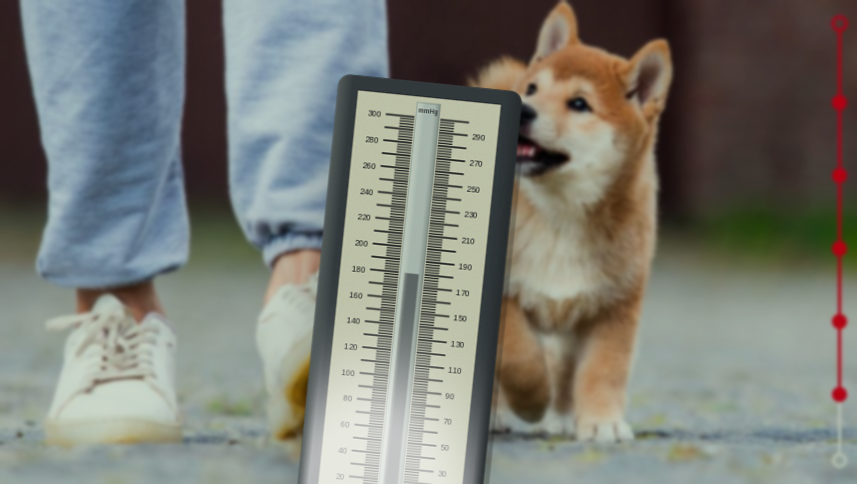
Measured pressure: 180 mmHg
